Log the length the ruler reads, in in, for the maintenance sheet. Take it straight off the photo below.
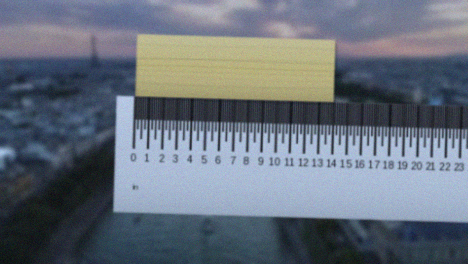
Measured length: 14 in
